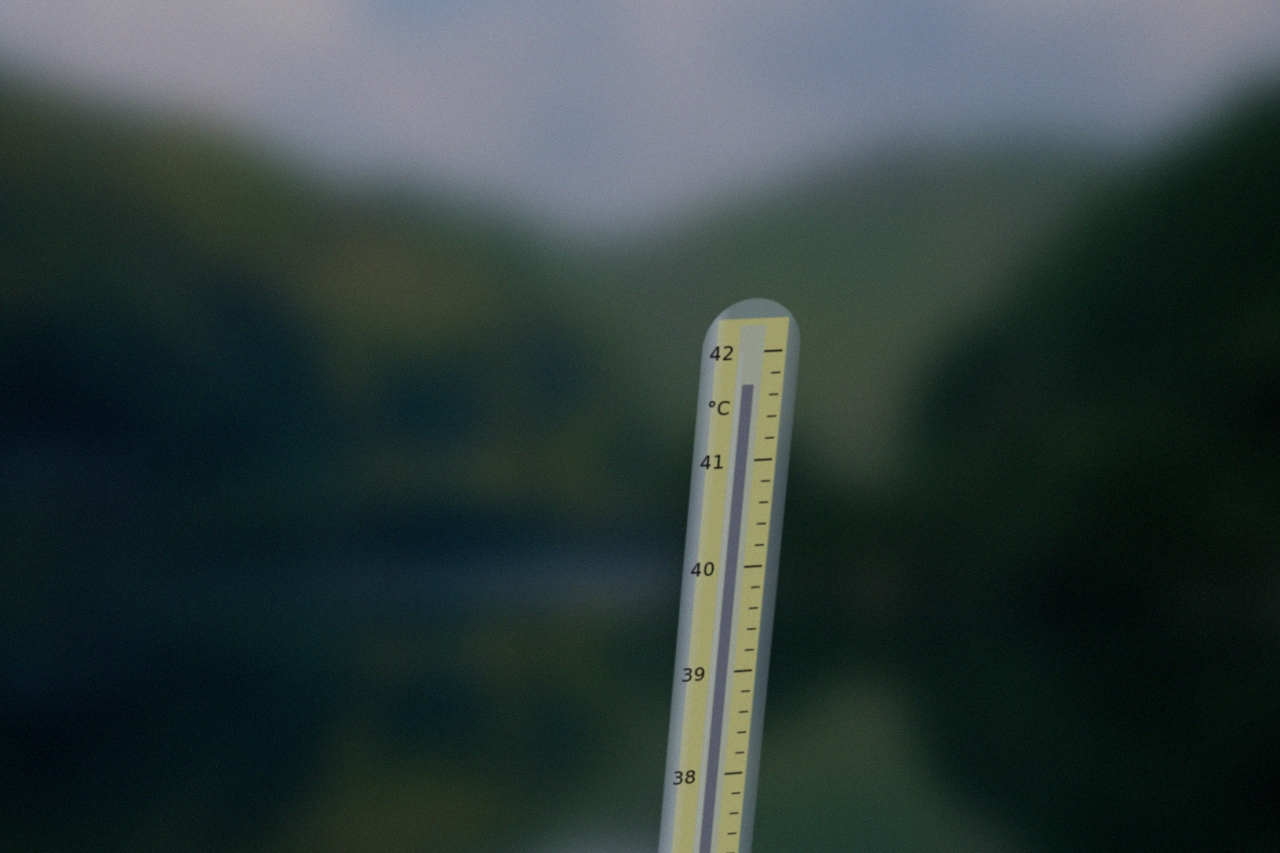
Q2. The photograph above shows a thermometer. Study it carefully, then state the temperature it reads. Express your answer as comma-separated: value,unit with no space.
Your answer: 41.7,°C
